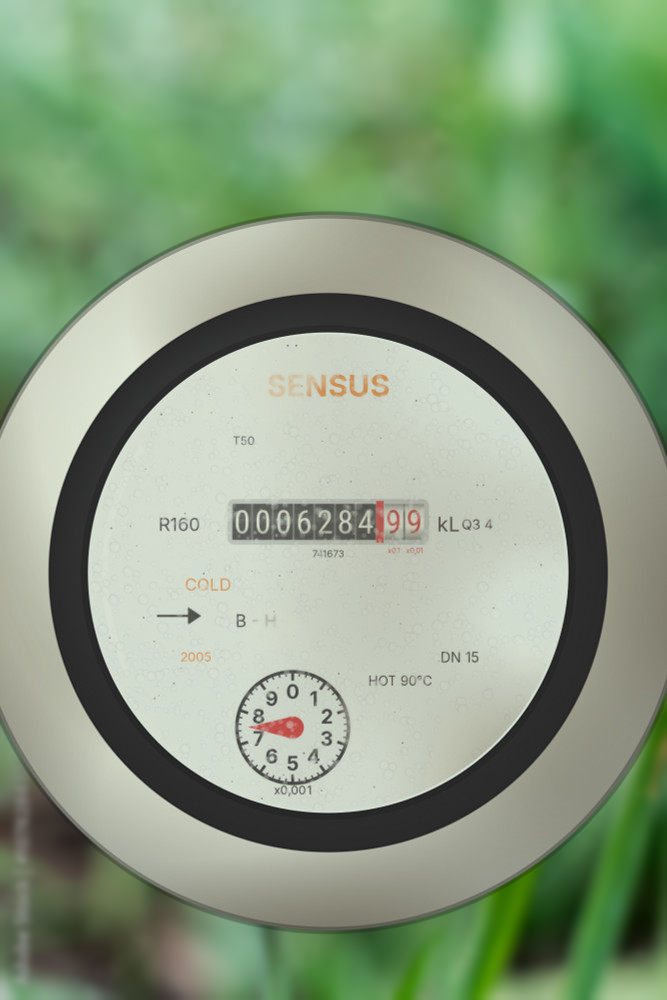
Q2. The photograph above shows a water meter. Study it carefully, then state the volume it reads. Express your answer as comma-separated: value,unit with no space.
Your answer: 6284.997,kL
